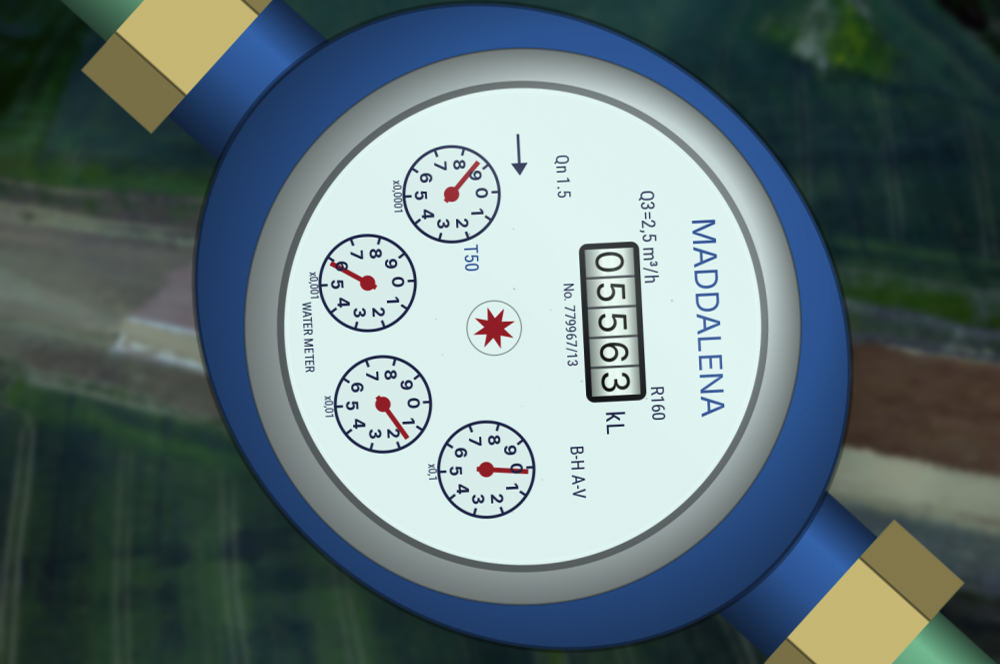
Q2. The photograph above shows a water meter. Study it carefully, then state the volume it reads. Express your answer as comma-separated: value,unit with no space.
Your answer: 5563.0158,kL
